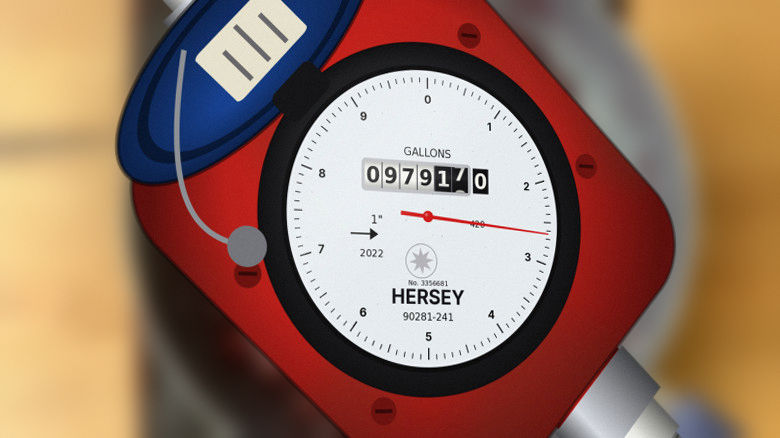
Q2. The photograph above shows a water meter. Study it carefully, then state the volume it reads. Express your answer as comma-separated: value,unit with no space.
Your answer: 979172.6,gal
